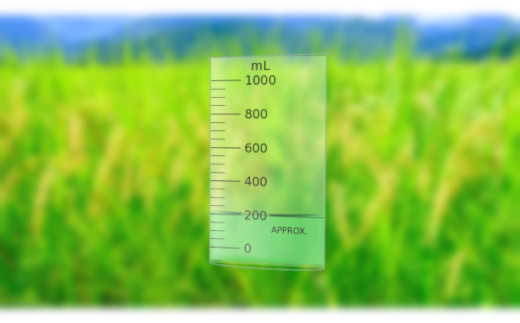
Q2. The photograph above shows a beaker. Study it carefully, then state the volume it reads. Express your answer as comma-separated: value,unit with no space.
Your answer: 200,mL
